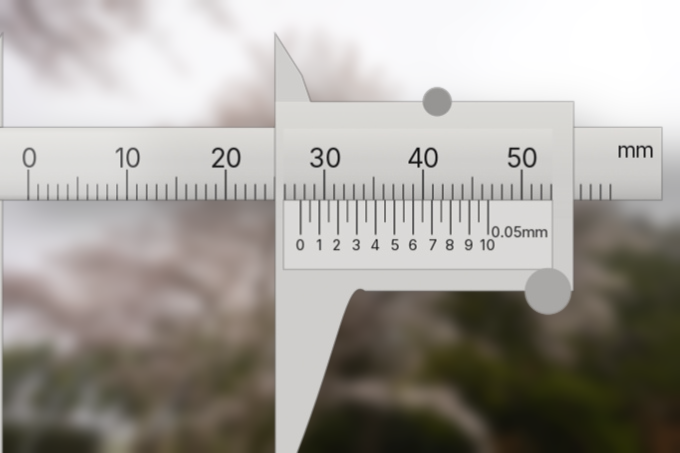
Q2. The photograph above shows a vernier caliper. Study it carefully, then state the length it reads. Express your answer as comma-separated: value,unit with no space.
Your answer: 27.6,mm
